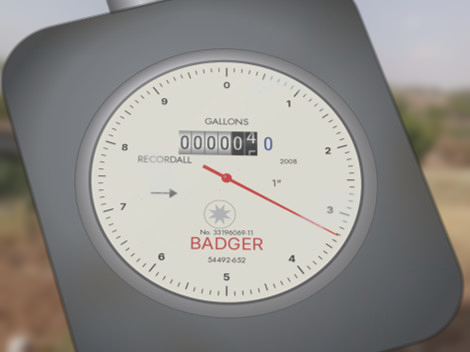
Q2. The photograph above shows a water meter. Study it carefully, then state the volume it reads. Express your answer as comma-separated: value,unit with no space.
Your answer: 43.3,gal
